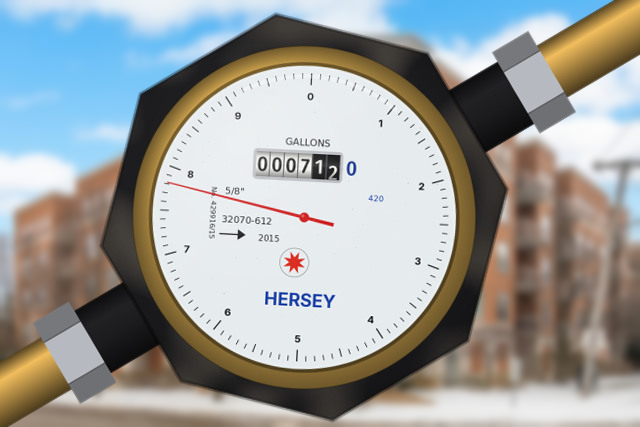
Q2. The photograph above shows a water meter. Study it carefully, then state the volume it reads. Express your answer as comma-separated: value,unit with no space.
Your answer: 7117.8,gal
